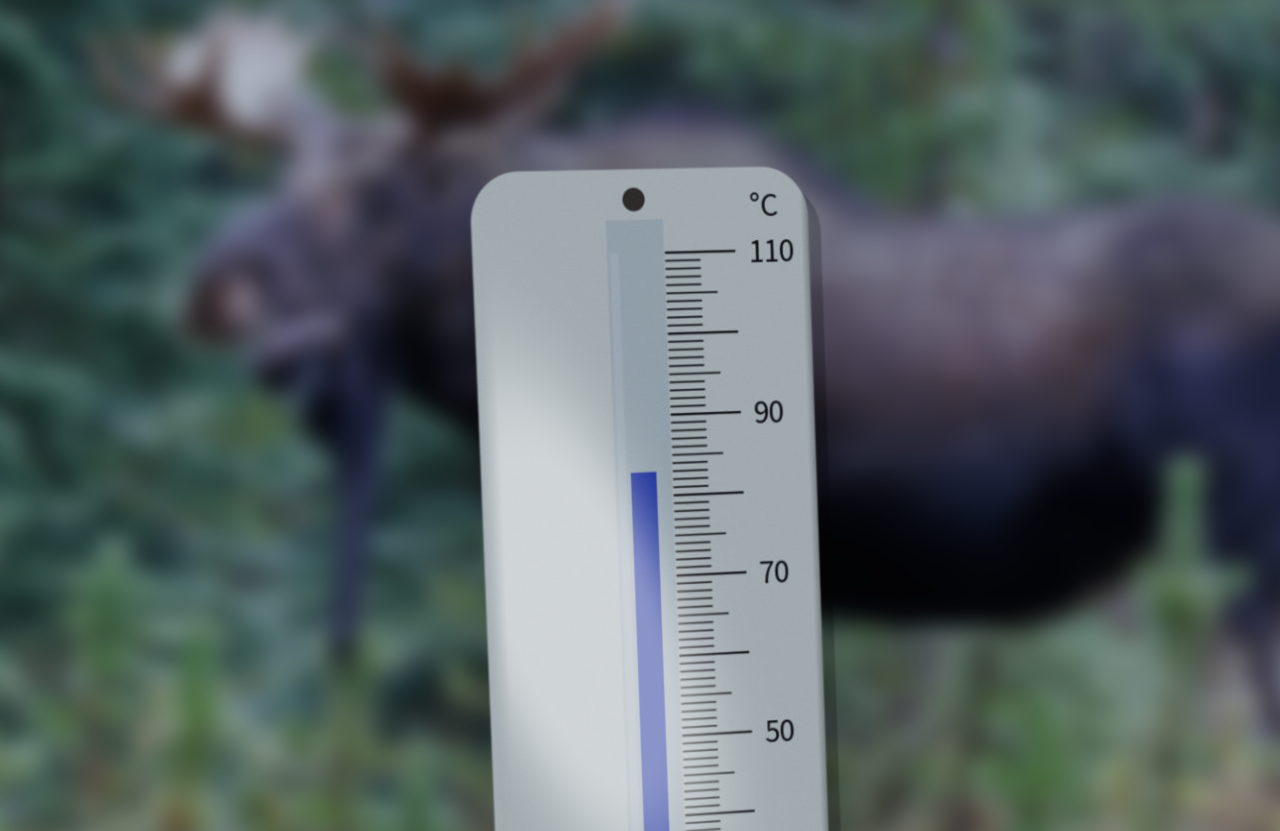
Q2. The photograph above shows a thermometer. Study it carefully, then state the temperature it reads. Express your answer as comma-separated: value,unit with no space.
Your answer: 83,°C
